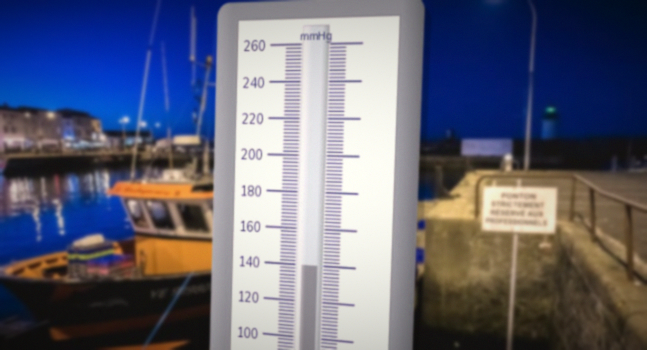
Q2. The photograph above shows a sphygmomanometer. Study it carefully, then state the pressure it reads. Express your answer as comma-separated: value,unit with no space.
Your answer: 140,mmHg
